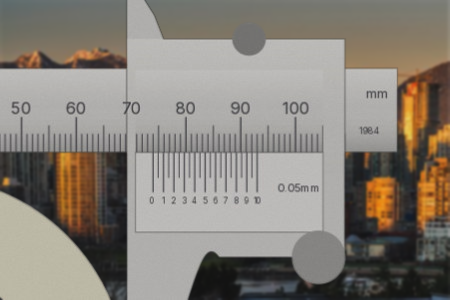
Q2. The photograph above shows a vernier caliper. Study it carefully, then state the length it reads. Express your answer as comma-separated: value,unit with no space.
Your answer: 74.0,mm
